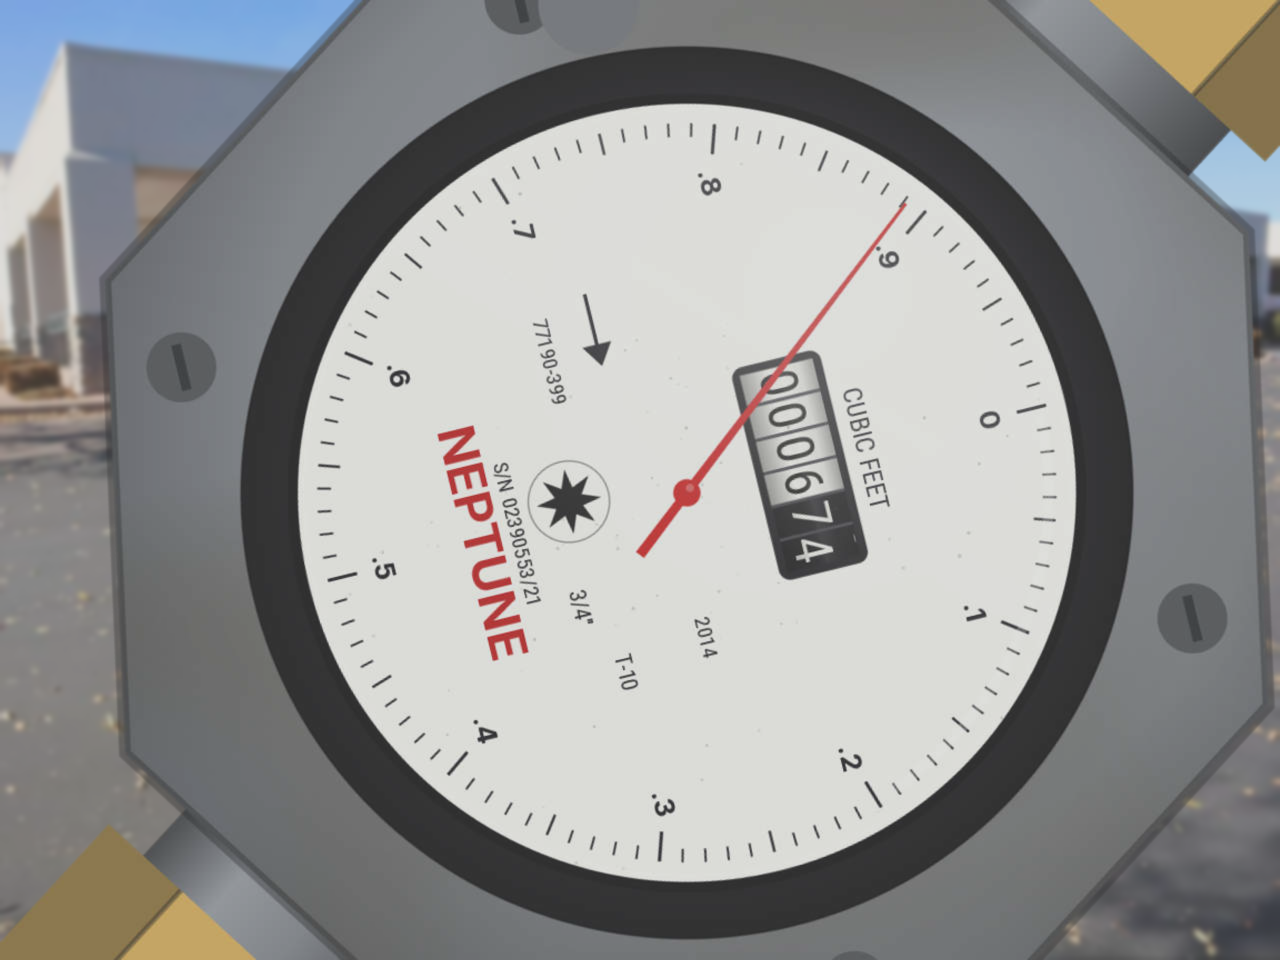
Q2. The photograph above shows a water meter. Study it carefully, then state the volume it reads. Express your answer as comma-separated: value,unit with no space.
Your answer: 673.89,ft³
